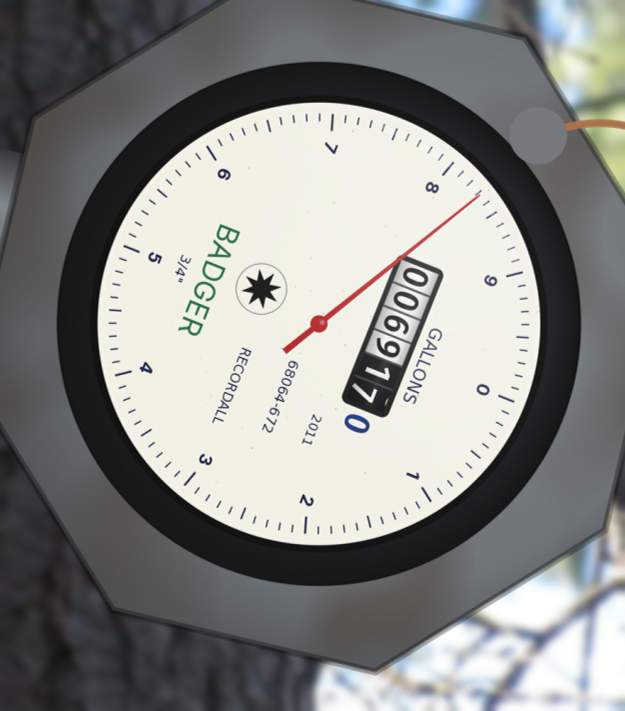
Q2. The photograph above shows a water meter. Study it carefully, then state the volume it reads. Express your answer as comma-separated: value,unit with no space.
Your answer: 69168.3,gal
